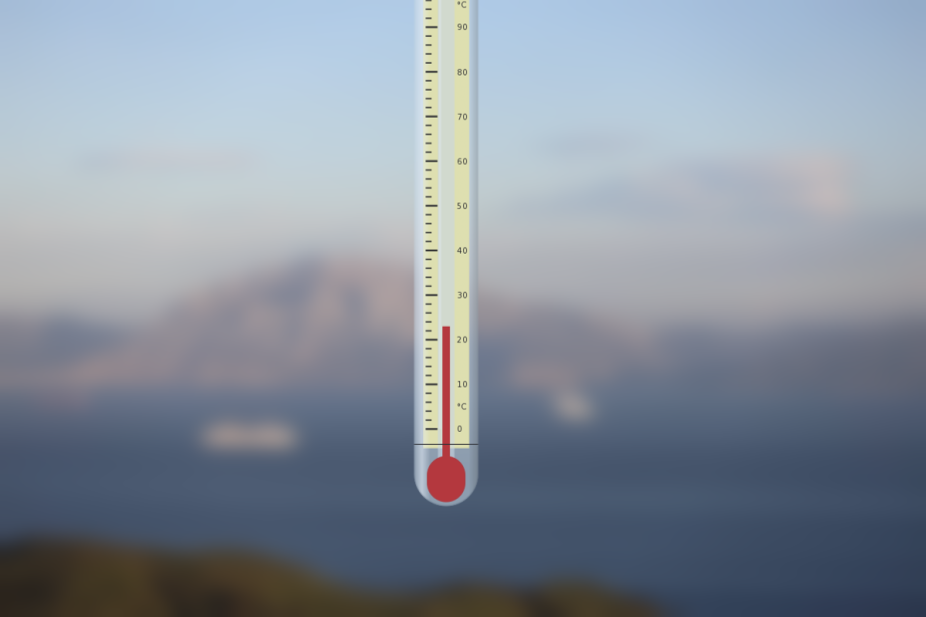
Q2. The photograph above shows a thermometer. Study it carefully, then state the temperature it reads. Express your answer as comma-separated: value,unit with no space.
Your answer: 23,°C
